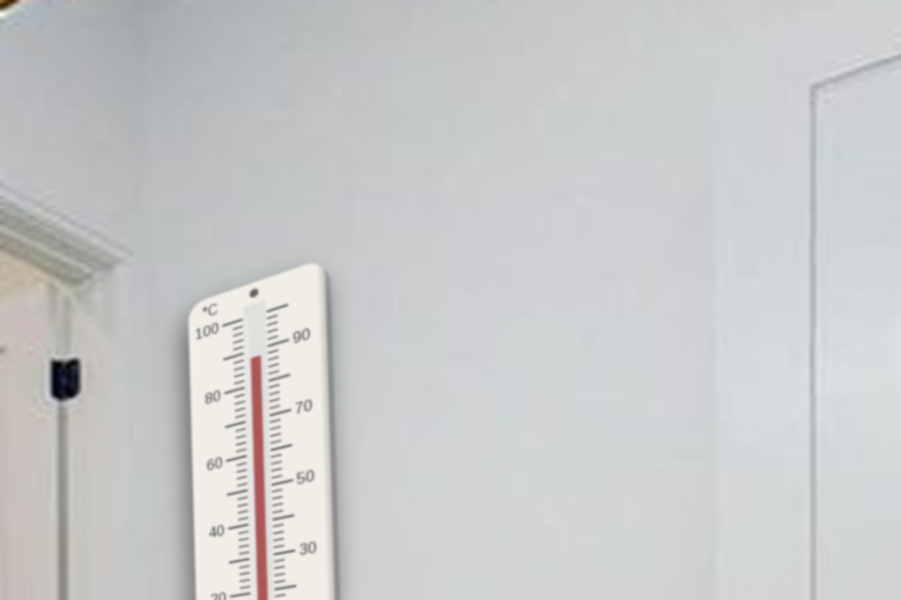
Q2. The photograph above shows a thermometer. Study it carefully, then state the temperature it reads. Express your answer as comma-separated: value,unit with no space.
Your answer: 88,°C
